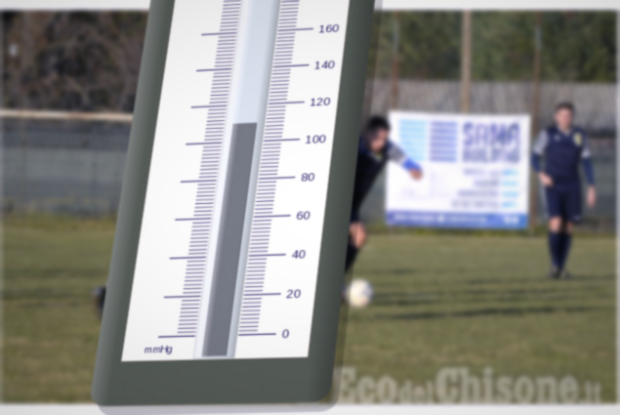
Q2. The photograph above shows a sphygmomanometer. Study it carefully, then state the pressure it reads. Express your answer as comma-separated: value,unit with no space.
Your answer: 110,mmHg
